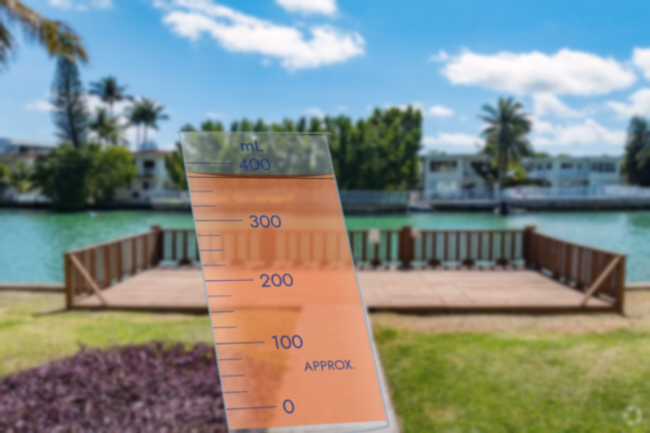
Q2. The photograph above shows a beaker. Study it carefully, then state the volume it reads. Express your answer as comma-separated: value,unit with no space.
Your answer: 375,mL
